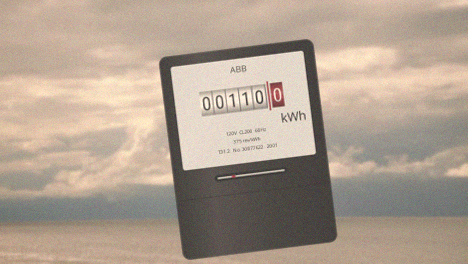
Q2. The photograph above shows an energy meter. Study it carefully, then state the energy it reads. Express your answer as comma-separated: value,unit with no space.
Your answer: 110.0,kWh
